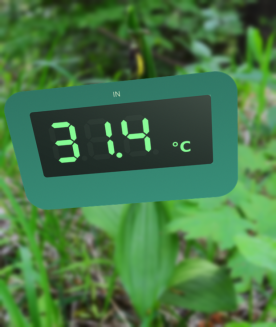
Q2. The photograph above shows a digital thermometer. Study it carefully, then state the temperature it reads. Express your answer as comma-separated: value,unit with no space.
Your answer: 31.4,°C
